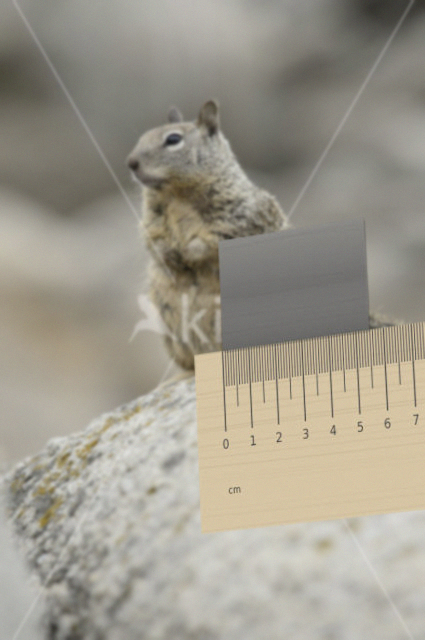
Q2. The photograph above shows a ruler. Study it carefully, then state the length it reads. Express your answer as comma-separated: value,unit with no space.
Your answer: 5.5,cm
